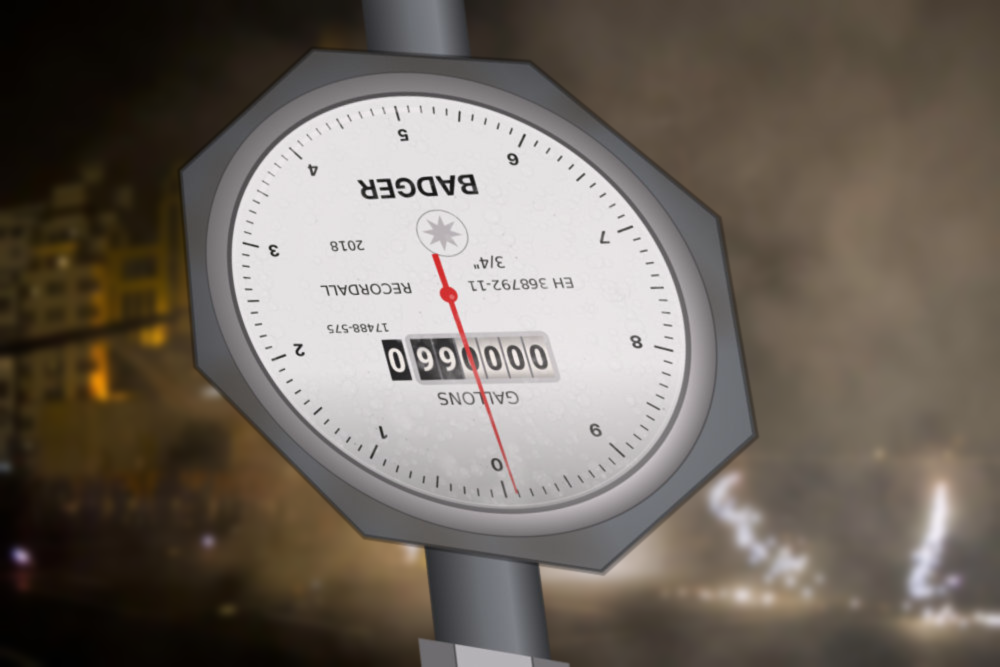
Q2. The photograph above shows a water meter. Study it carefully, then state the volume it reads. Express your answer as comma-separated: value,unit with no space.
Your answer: 659.9,gal
